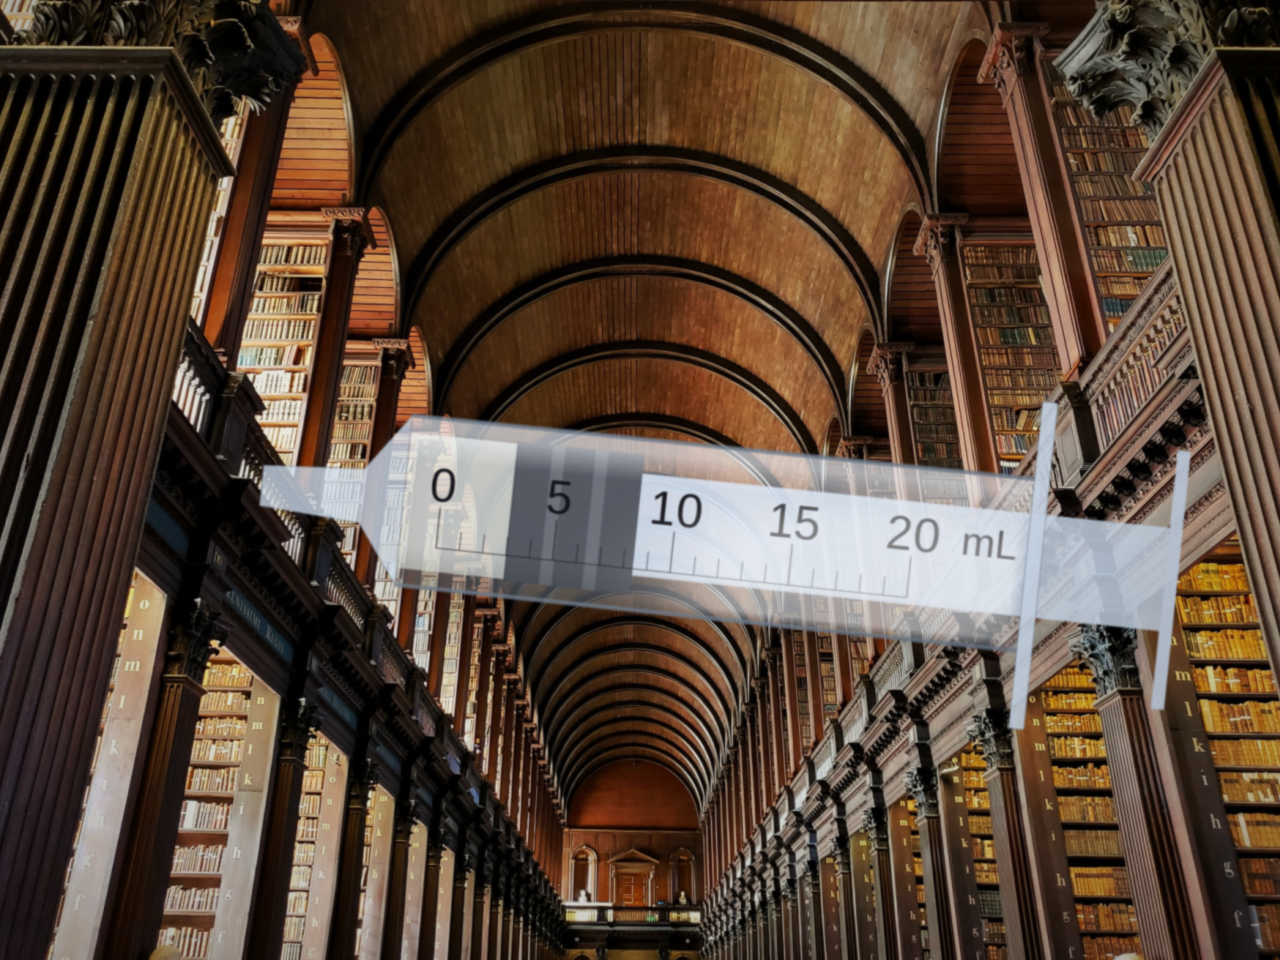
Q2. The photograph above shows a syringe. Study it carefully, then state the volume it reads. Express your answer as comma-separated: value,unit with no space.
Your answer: 3,mL
